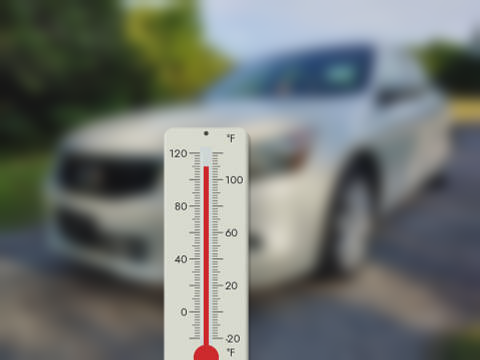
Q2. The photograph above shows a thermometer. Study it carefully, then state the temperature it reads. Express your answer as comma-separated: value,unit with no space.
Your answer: 110,°F
